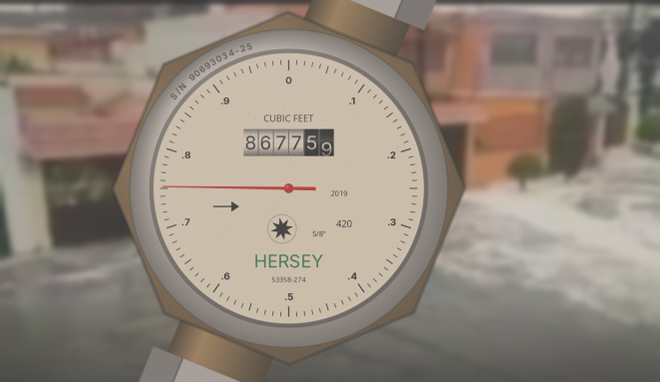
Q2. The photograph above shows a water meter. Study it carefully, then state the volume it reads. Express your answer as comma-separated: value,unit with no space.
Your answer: 867758.75,ft³
